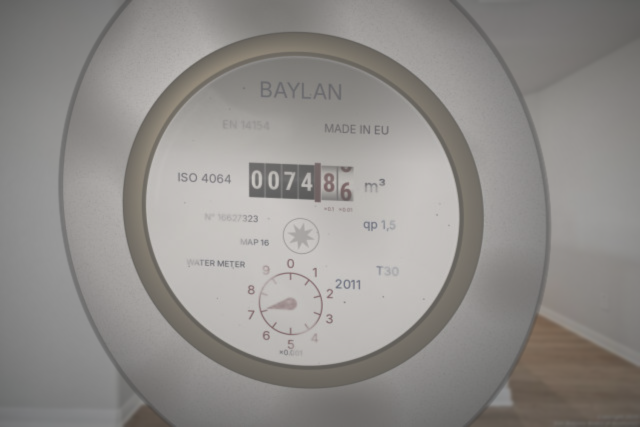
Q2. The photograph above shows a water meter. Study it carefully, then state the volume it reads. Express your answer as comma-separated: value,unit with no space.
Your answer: 74.857,m³
